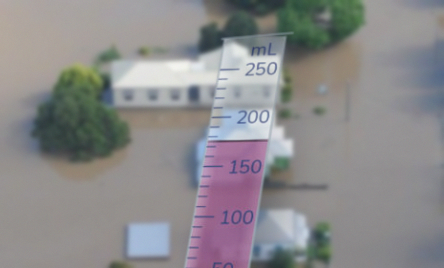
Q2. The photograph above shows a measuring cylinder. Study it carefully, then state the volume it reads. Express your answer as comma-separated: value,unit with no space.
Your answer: 175,mL
